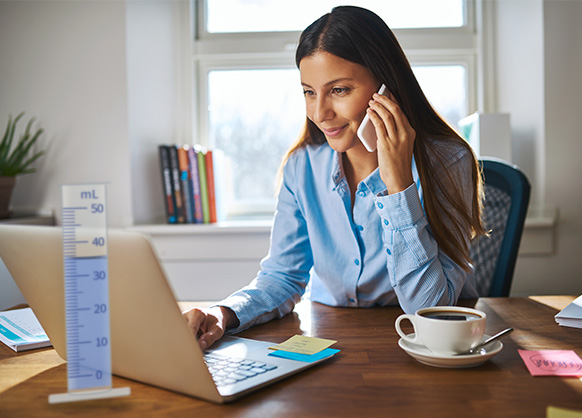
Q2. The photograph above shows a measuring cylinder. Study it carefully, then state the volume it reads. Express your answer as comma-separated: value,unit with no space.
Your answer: 35,mL
